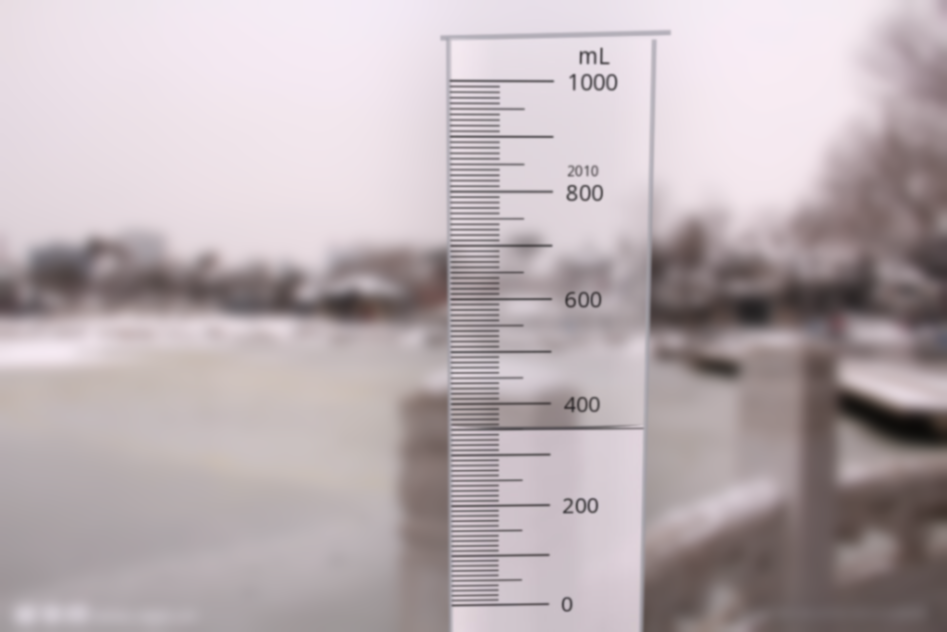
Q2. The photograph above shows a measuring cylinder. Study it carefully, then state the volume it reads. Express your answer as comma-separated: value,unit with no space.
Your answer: 350,mL
